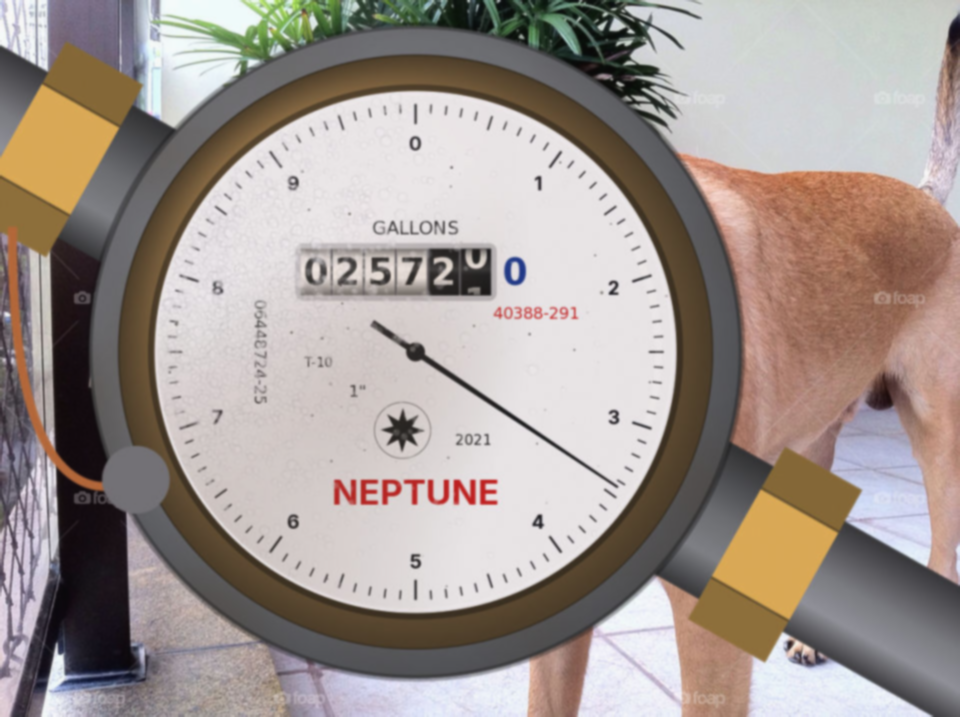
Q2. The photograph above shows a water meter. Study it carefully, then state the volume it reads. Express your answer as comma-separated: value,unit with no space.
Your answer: 257203.4,gal
